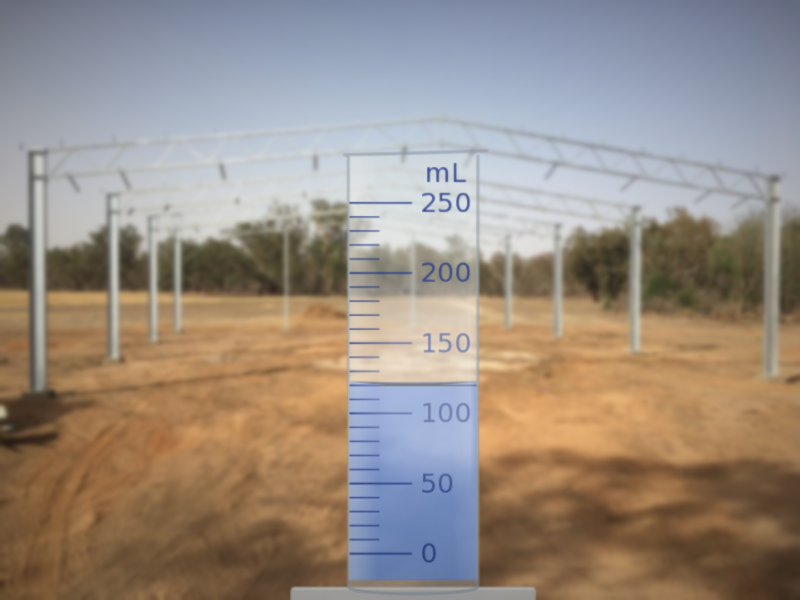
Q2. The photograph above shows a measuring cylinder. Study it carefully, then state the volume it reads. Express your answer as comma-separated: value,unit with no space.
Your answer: 120,mL
